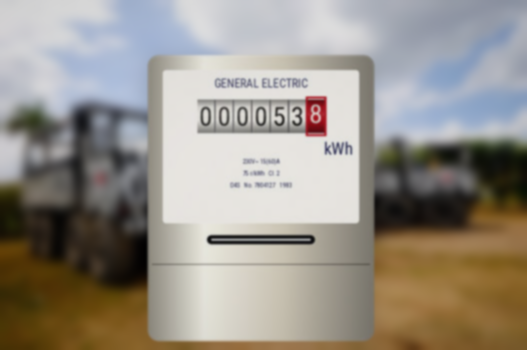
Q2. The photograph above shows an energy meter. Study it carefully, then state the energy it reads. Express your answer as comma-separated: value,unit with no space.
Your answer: 53.8,kWh
